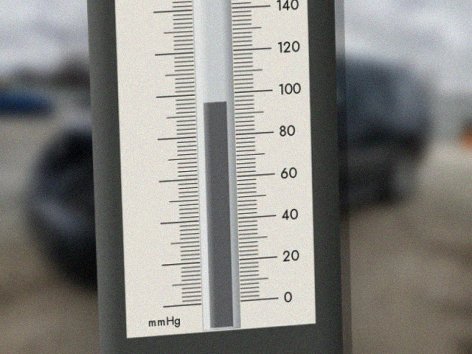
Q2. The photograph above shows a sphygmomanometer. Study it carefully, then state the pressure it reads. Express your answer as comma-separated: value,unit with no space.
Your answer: 96,mmHg
